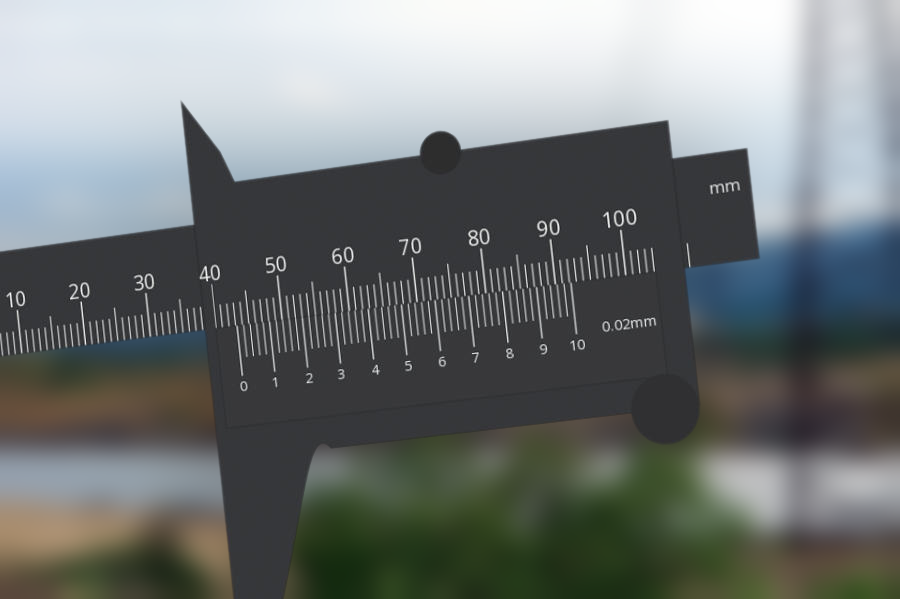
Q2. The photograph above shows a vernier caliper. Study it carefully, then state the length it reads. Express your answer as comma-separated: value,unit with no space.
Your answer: 43.2,mm
